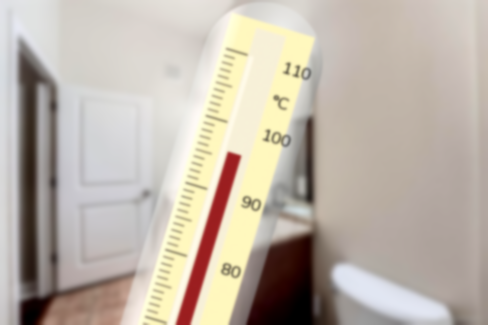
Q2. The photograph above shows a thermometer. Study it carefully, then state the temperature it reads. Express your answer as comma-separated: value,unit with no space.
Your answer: 96,°C
